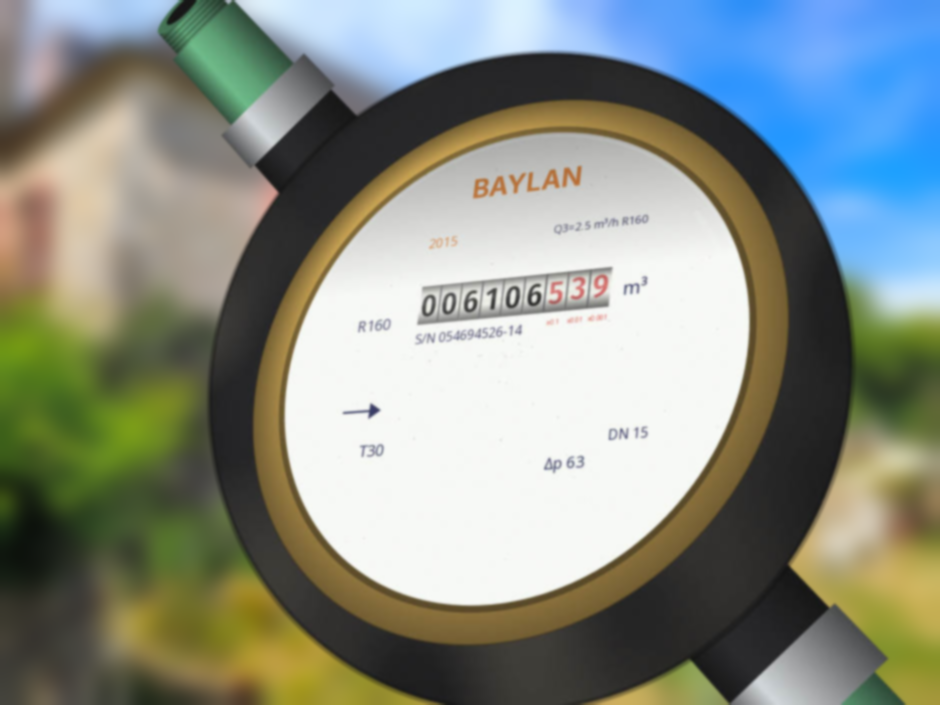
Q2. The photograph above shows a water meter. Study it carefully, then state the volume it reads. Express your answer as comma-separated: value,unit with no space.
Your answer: 6106.539,m³
